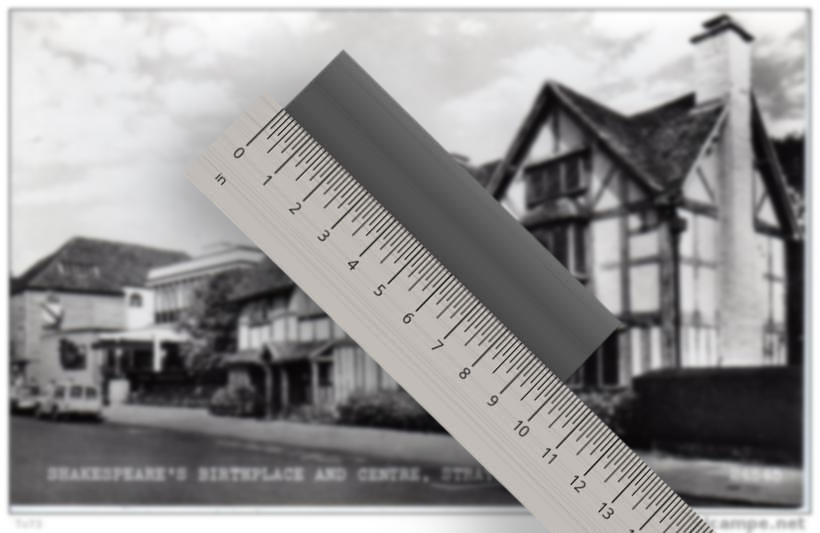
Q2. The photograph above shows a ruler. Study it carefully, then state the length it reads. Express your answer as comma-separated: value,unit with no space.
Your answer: 10,in
